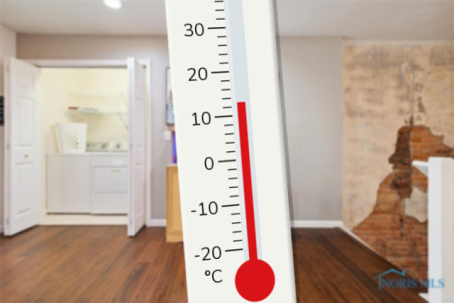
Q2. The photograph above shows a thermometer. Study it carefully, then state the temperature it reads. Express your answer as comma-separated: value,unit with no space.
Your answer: 13,°C
